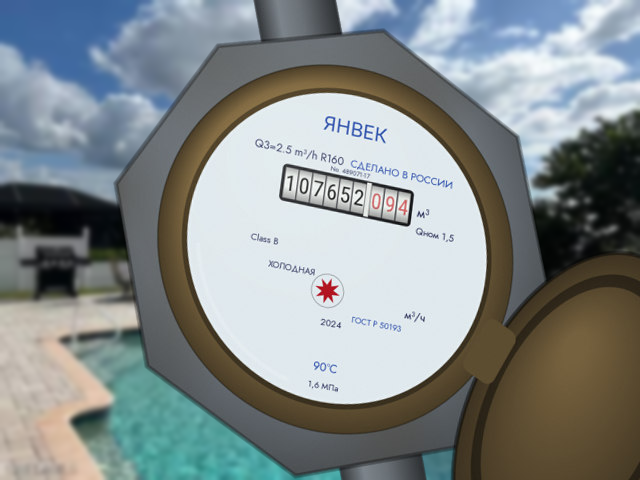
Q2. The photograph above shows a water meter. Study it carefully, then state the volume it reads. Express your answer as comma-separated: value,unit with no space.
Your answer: 107652.094,m³
